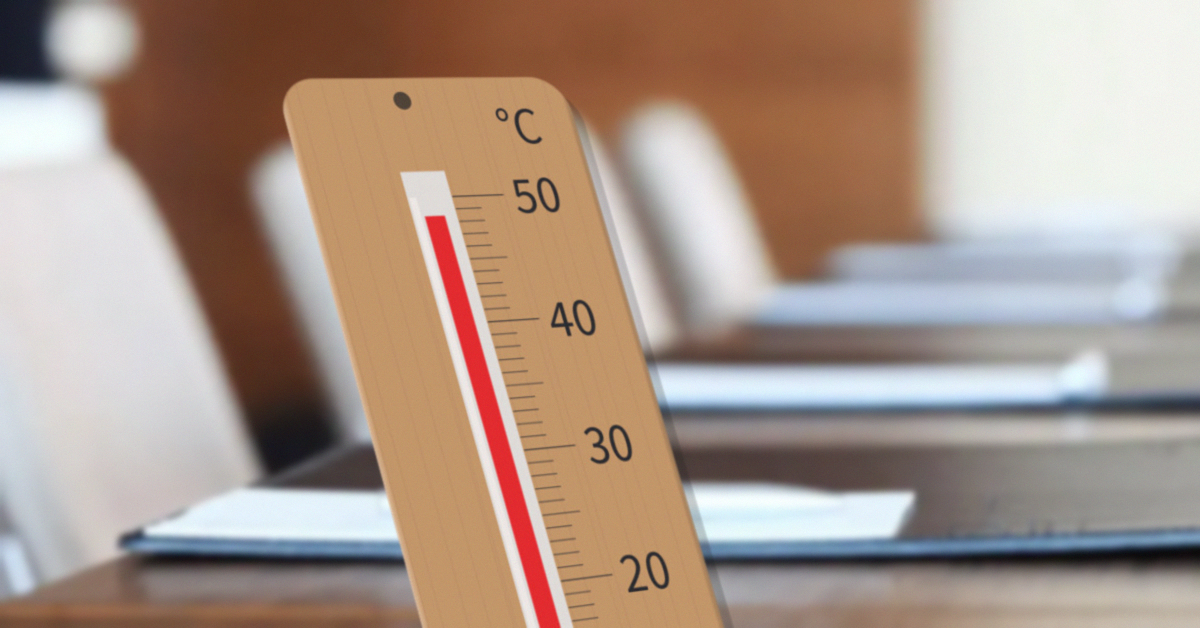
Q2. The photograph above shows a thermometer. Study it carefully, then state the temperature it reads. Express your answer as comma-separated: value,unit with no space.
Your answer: 48.5,°C
